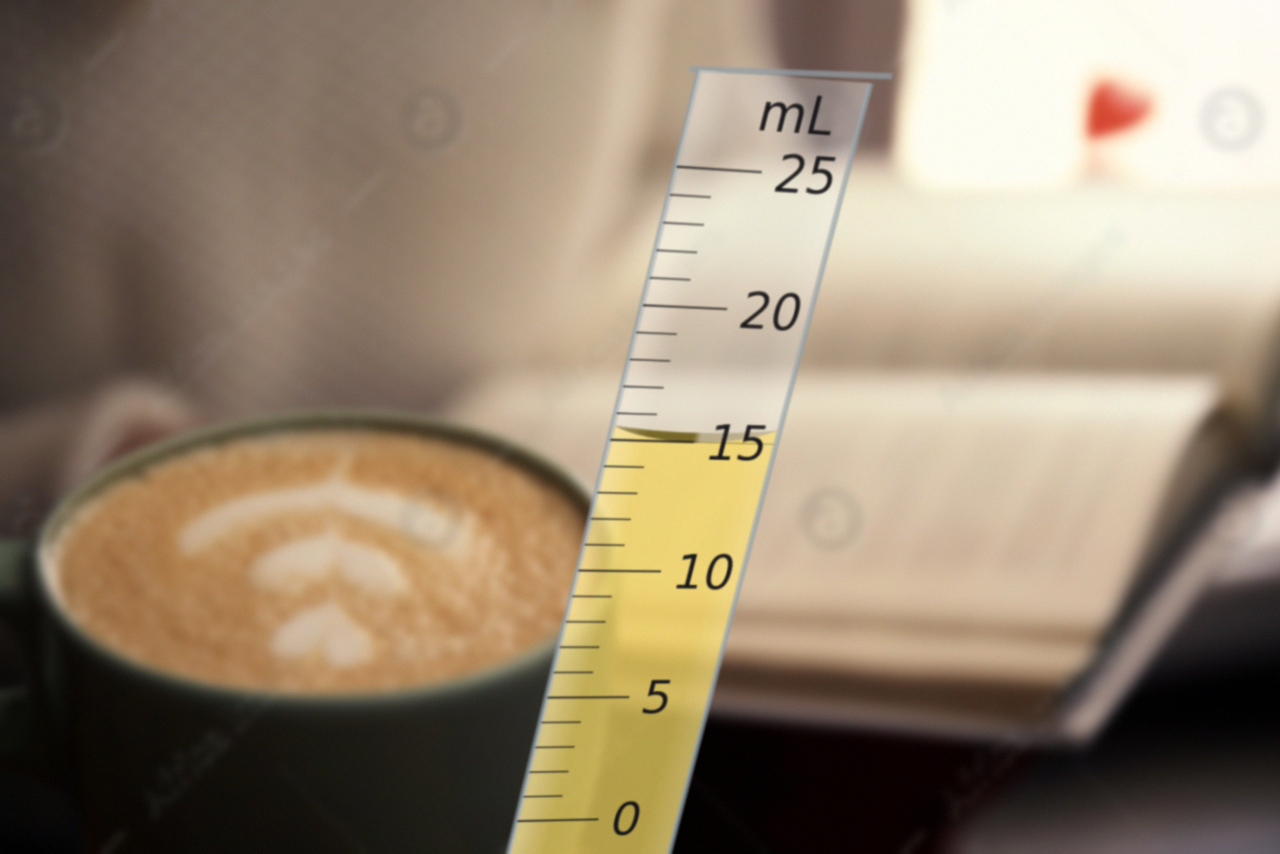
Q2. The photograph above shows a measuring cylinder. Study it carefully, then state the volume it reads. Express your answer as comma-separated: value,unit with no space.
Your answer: 15,mL
